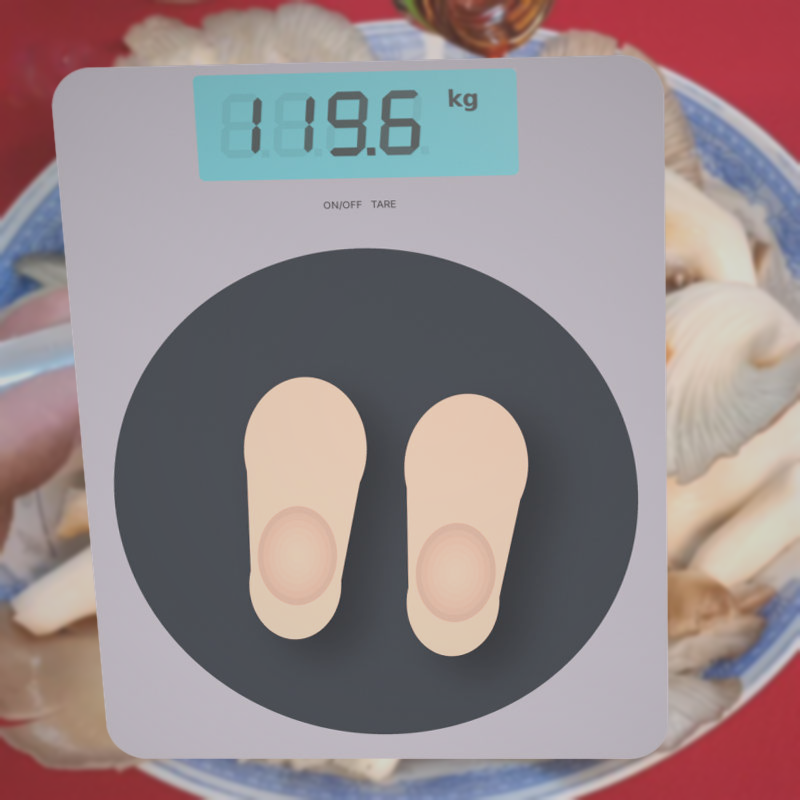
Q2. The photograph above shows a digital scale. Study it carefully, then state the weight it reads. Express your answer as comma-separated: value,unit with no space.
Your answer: 119.6,kg
